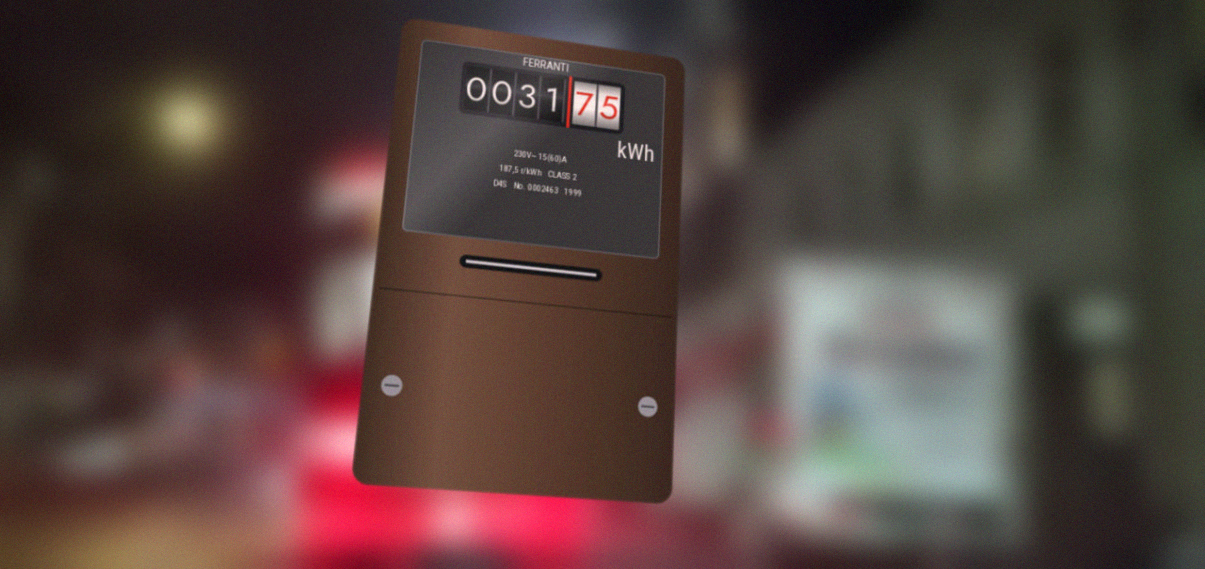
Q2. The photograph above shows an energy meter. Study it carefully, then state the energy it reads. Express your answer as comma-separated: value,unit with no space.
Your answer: 31.75,kWh
